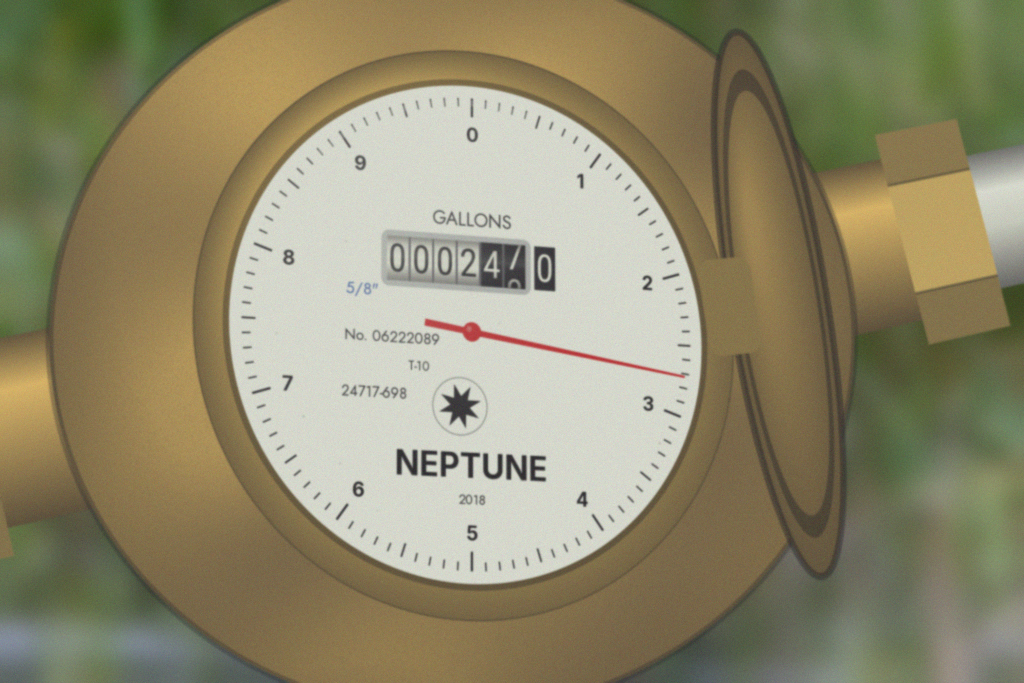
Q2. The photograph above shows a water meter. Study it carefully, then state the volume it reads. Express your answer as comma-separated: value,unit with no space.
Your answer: 2472.7,gal
